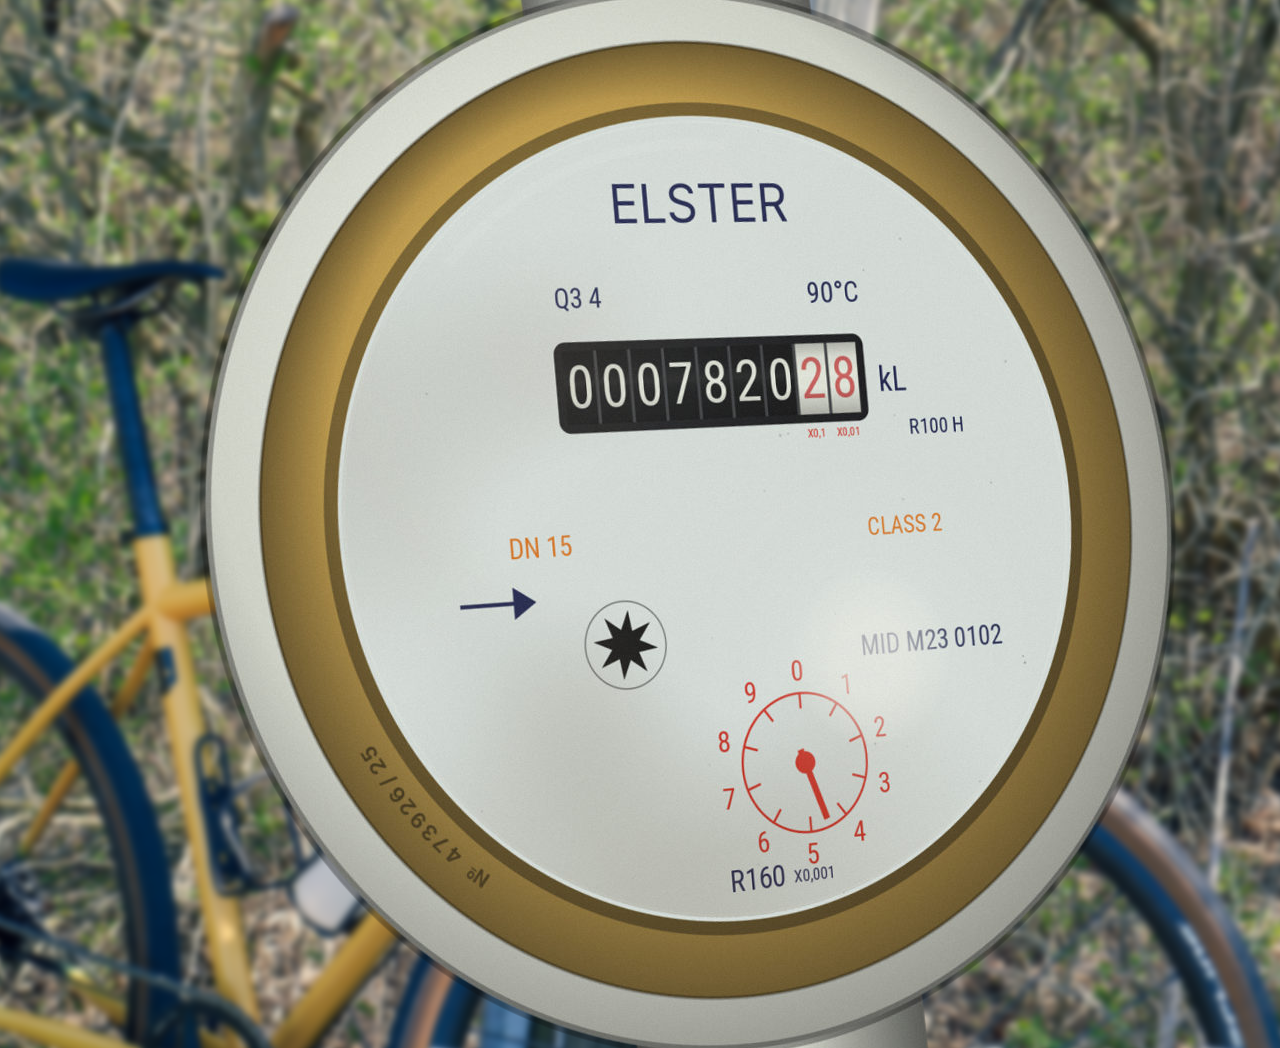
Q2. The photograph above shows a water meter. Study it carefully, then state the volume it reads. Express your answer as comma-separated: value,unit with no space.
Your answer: 7820.284,kL
